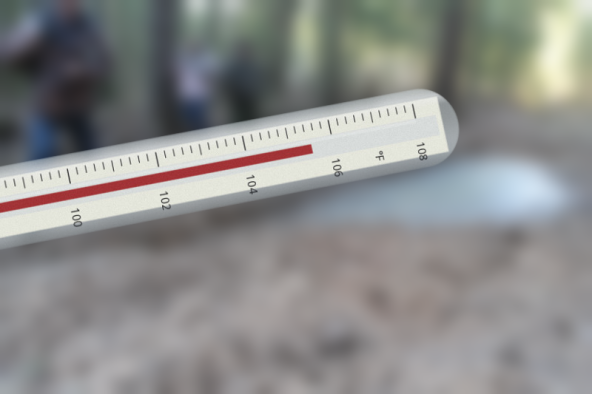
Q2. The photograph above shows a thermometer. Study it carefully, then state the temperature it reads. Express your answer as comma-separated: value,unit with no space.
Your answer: 105.5,°F
